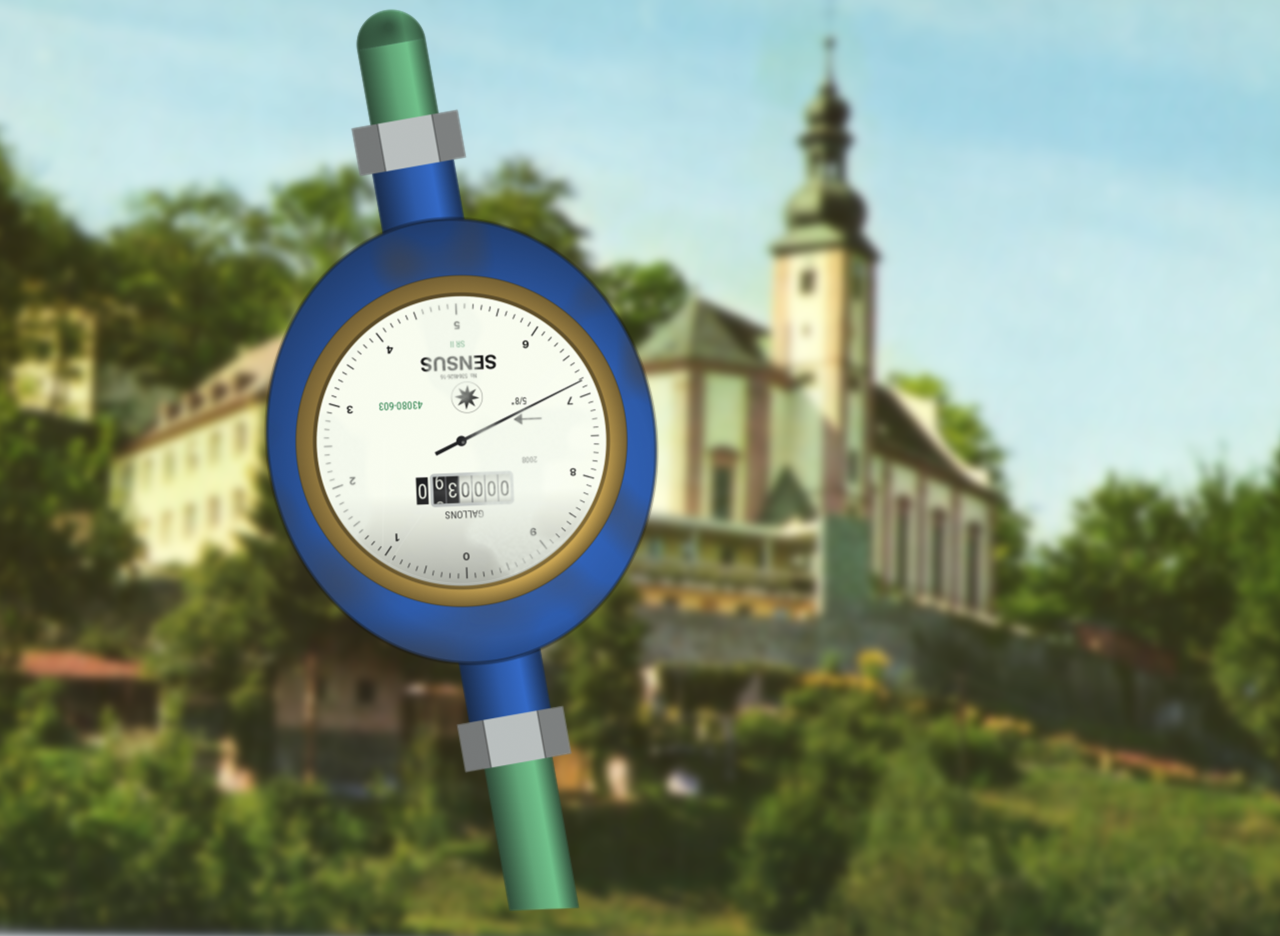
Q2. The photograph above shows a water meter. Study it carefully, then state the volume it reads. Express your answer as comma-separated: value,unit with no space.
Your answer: 386.8,gal
